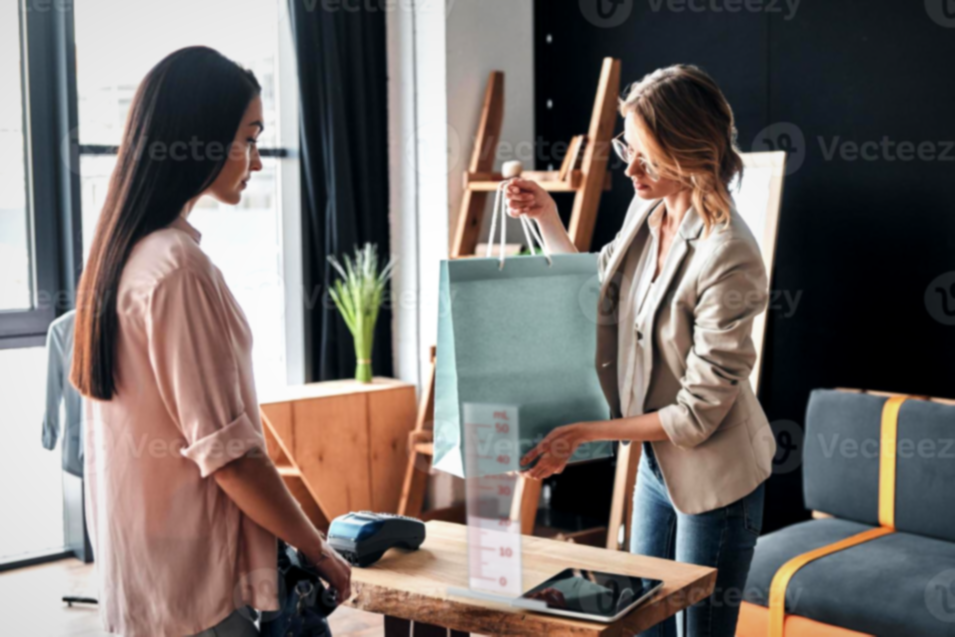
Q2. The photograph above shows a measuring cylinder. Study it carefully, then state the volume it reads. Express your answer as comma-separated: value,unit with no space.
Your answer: 20,mL
